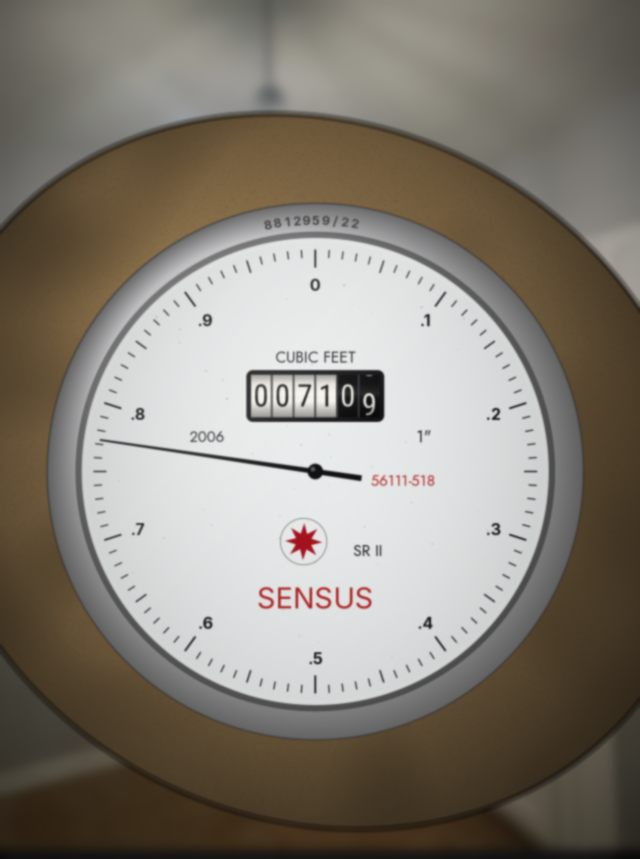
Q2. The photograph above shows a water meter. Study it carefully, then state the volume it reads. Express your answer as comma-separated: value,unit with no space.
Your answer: 7108.77,ft³
